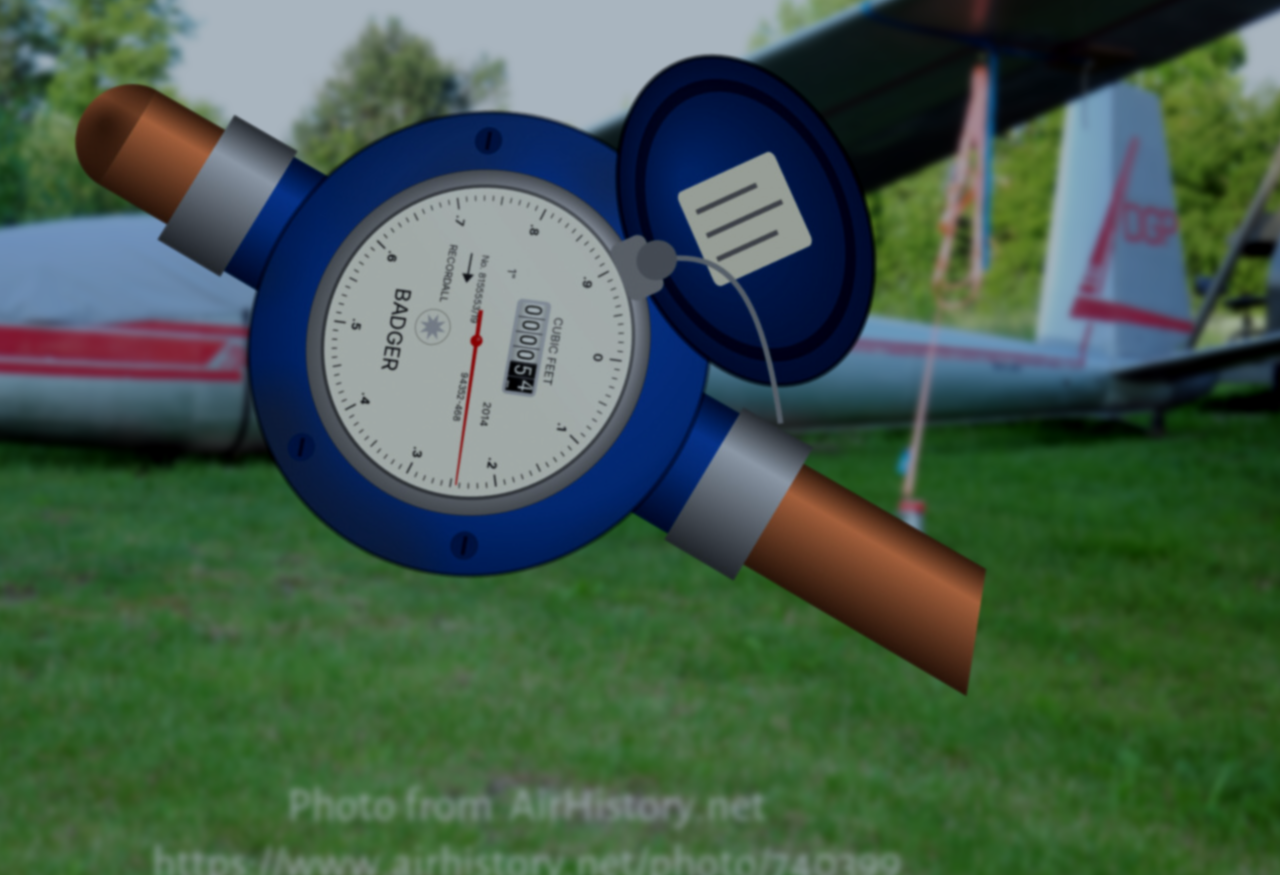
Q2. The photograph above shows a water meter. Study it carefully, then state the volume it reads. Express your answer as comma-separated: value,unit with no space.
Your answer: 54.24,ft³
